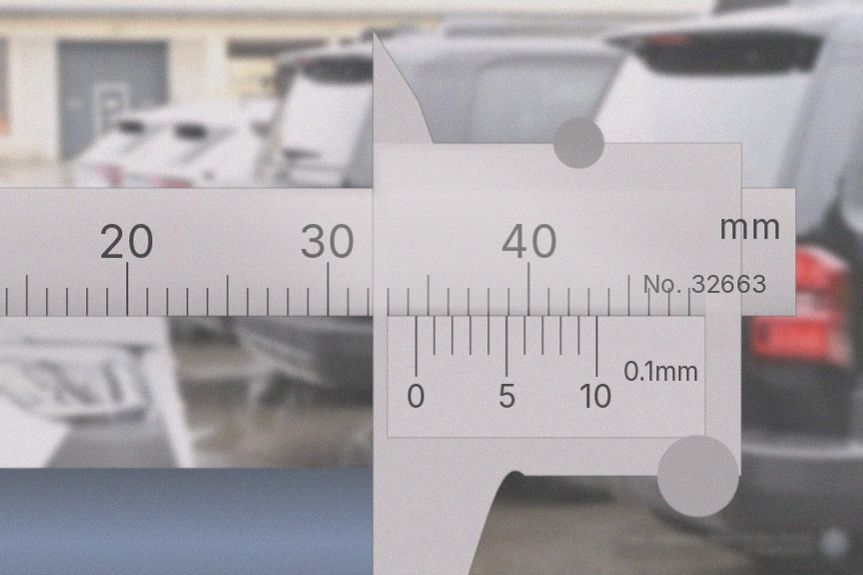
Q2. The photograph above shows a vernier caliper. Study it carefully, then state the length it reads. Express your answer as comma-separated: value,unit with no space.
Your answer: 34.4,mm
